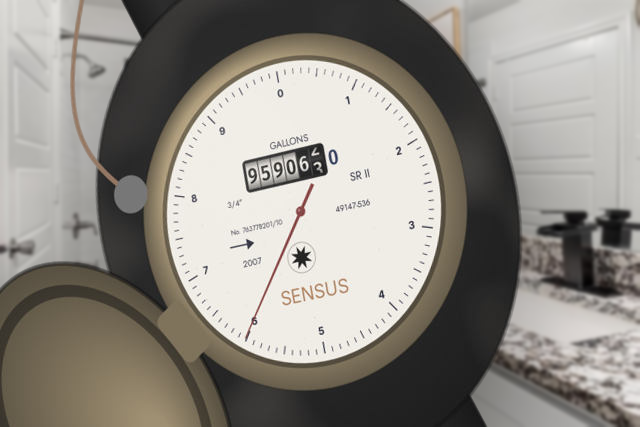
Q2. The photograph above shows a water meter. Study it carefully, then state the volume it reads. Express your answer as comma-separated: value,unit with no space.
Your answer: 9590626.0,gal
